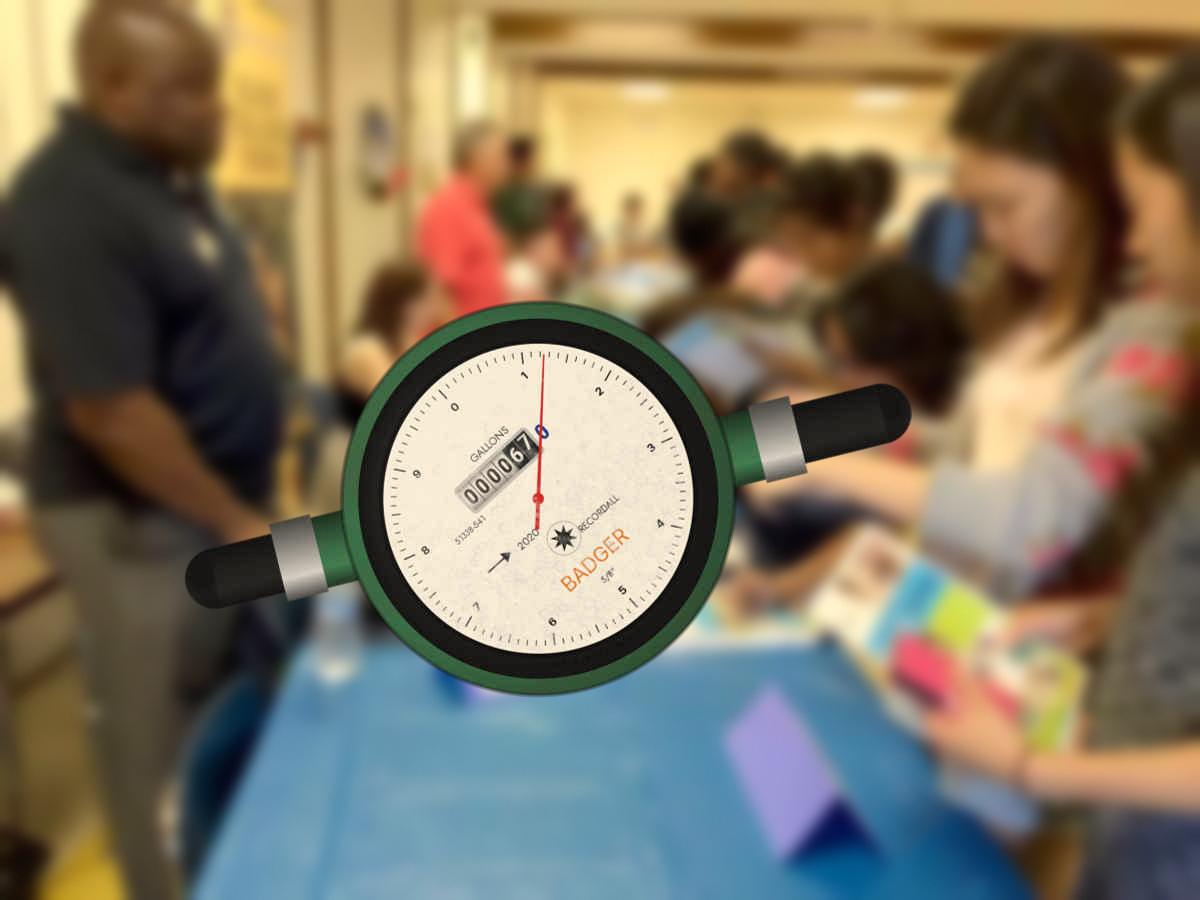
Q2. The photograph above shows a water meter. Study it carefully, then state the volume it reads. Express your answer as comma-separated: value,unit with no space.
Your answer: 671.2,gal
